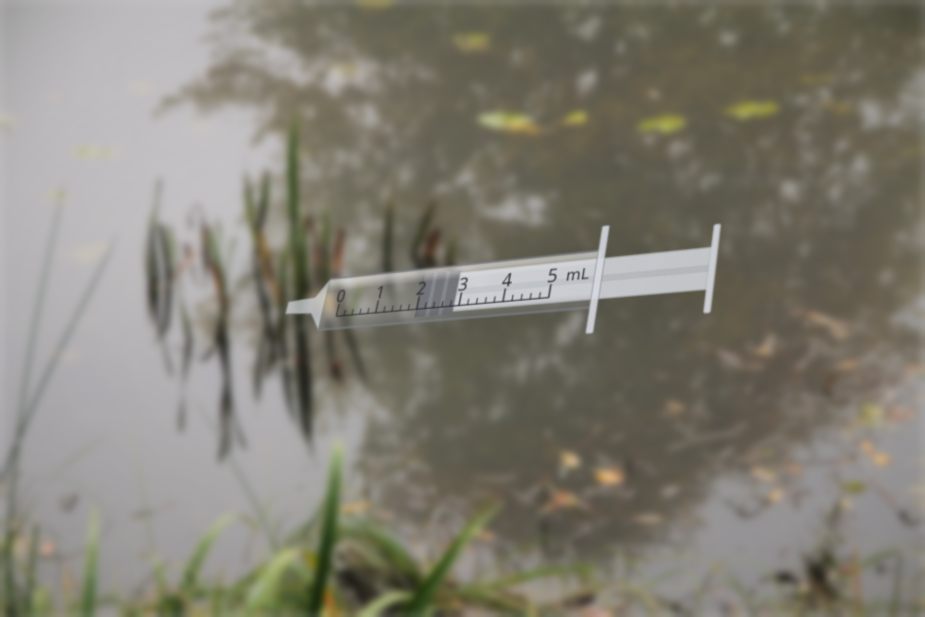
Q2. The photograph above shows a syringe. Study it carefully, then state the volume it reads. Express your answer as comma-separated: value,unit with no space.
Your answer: 2,mL
